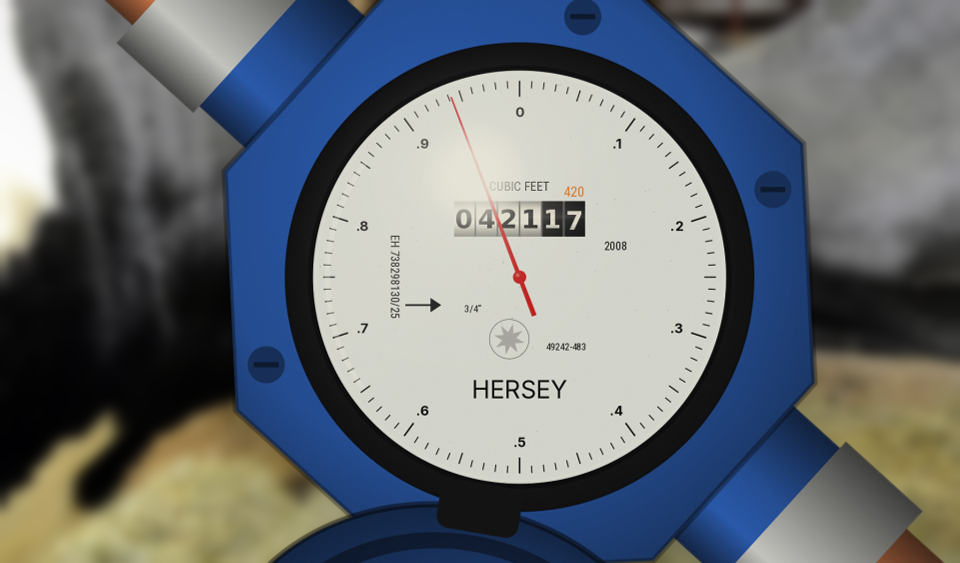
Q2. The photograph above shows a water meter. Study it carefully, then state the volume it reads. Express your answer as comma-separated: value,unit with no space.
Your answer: 42116.94,ft³
